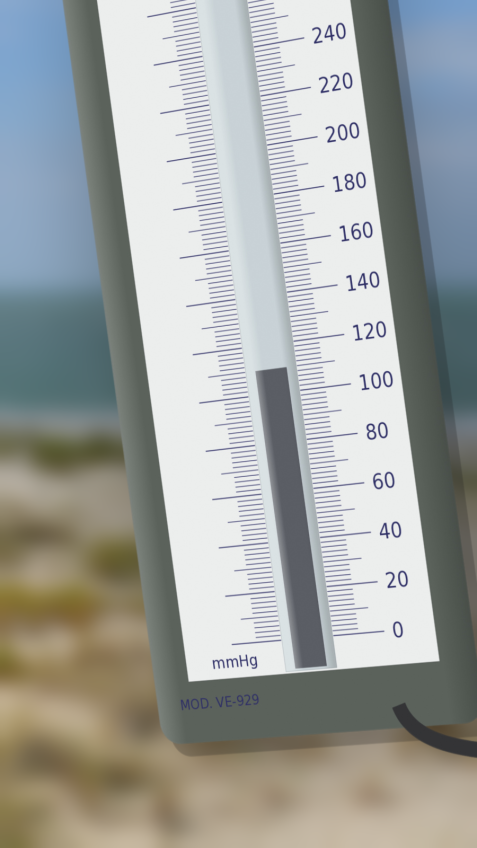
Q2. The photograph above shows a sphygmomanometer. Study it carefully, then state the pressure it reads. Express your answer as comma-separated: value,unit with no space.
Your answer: 110,mmHg
